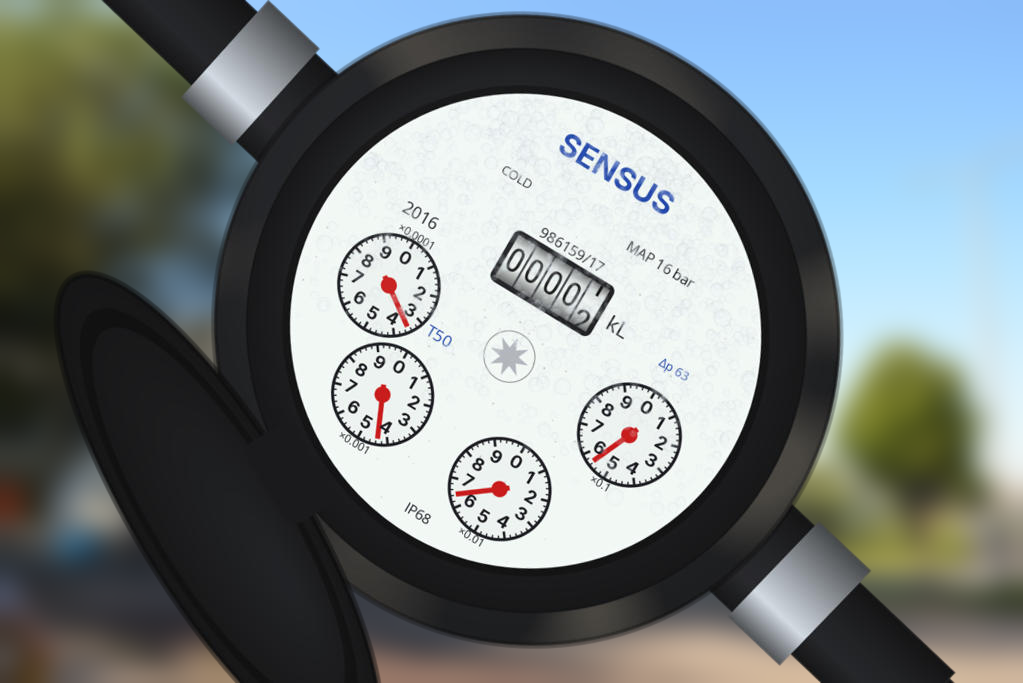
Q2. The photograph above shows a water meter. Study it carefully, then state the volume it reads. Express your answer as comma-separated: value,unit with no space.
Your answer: 1.5643,kL
